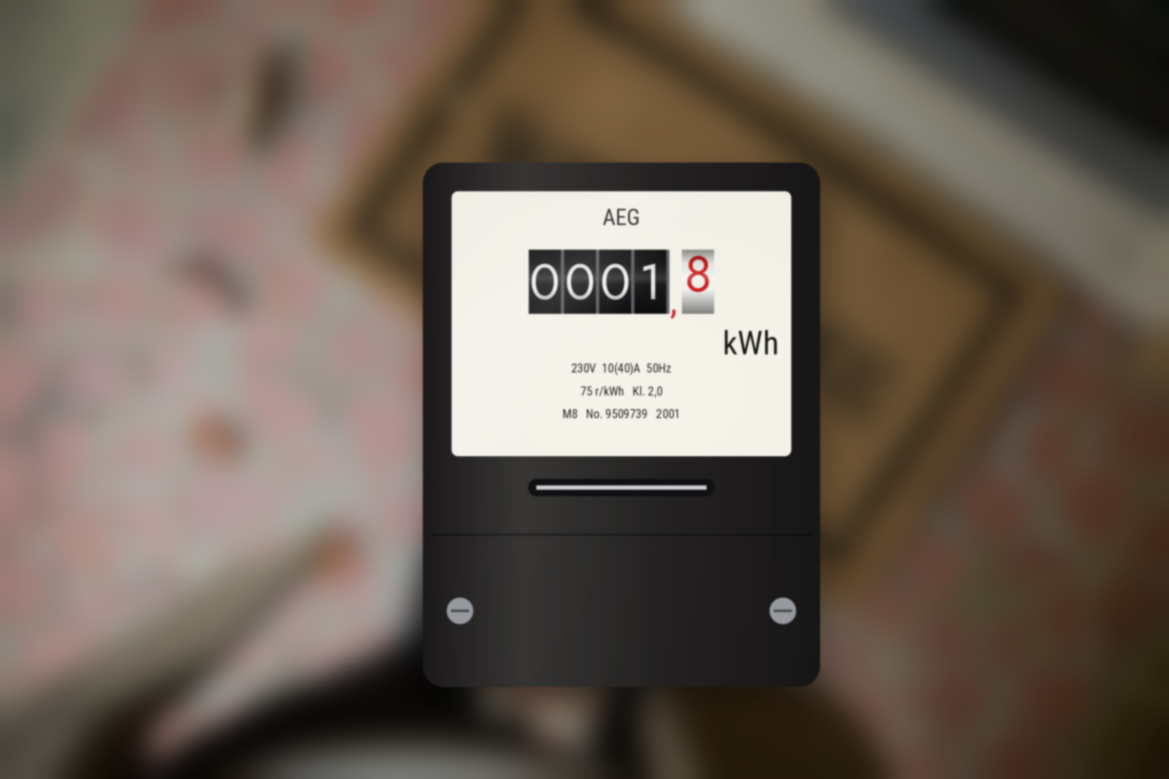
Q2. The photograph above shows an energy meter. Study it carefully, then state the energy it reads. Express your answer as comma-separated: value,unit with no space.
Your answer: 1.8,kWh
